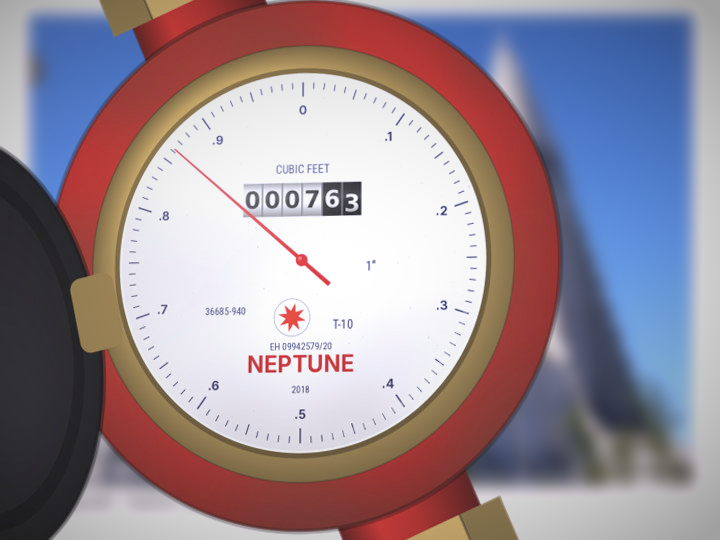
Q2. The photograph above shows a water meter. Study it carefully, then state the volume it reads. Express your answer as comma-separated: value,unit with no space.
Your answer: 762.86,ft³
